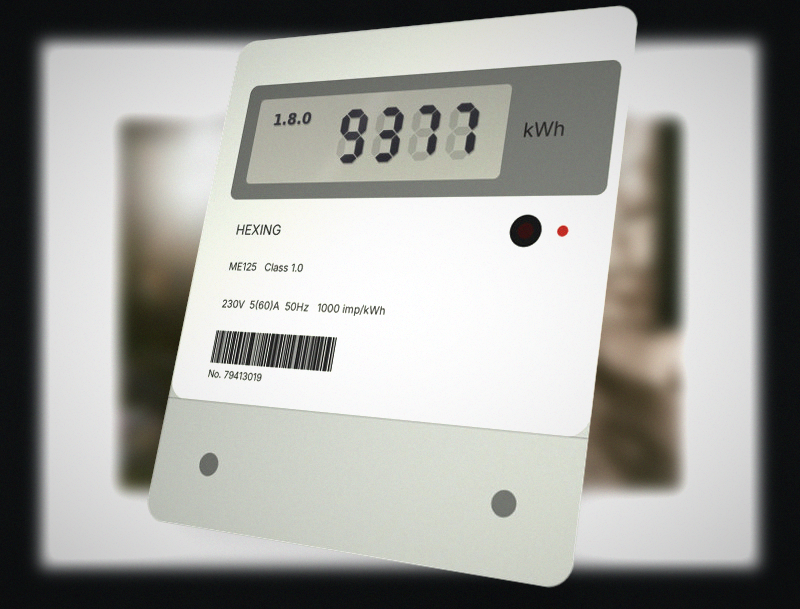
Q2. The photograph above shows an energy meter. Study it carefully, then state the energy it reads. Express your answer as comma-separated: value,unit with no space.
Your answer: 9377,kWh
